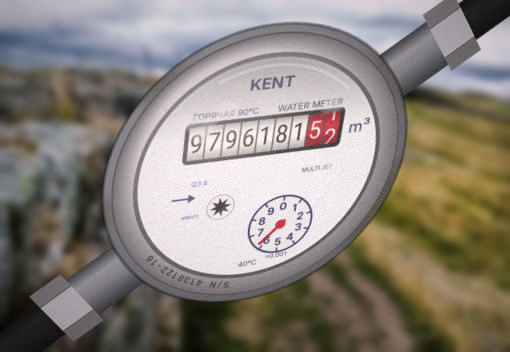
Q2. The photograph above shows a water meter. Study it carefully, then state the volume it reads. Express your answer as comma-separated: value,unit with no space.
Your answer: 9796181.516,m³
